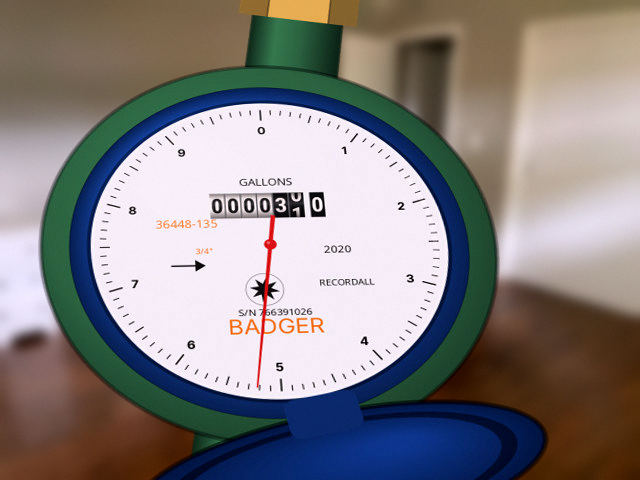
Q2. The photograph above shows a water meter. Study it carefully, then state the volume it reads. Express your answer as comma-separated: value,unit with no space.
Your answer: 305.2,gal
